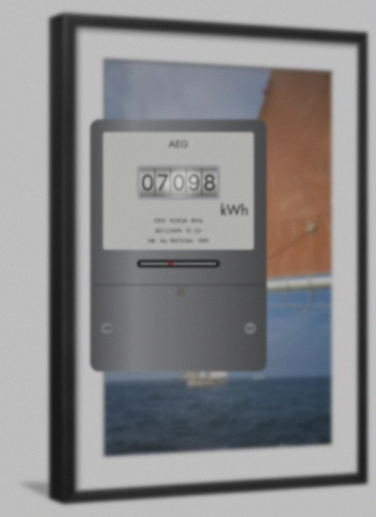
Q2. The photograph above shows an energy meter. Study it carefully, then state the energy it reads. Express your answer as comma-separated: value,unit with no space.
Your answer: 7098,kWh
